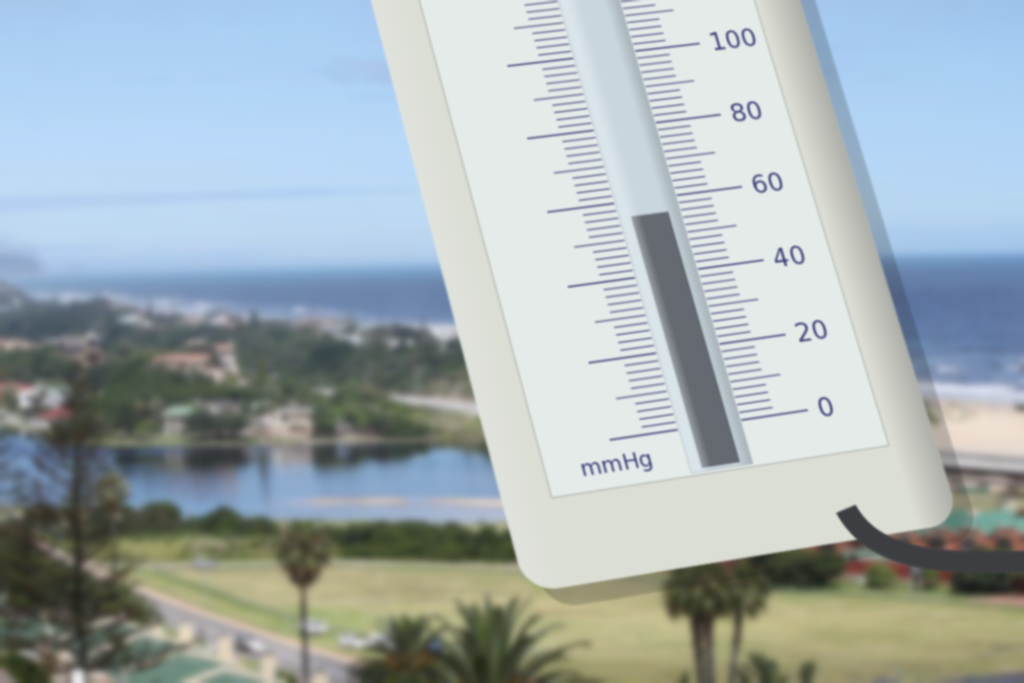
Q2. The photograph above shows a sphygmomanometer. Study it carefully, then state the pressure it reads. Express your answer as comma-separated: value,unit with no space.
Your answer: 56,mmHg
